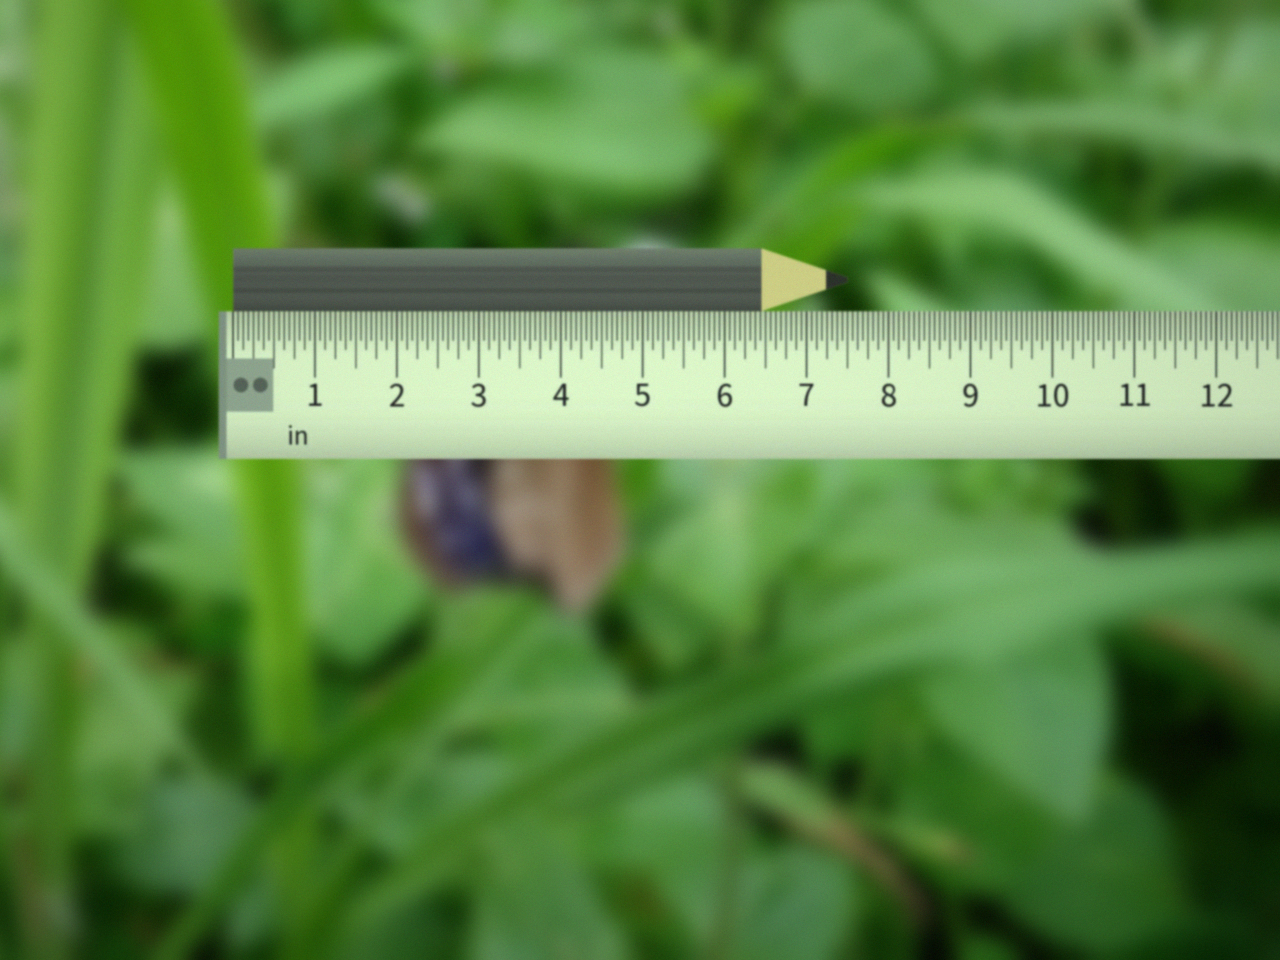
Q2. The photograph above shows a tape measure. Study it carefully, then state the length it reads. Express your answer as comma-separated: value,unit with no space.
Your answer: 7.5,in
